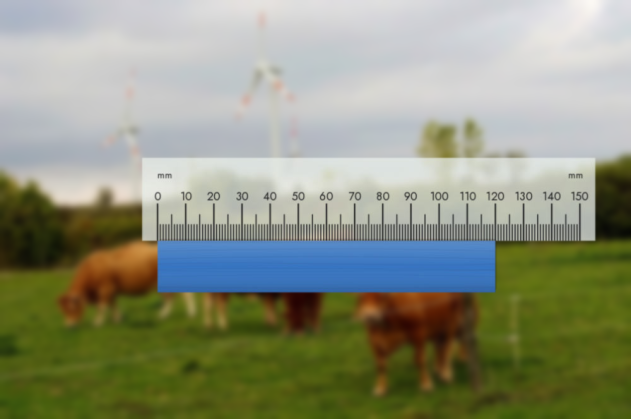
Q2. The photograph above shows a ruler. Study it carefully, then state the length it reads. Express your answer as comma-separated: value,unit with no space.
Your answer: 120,mm
